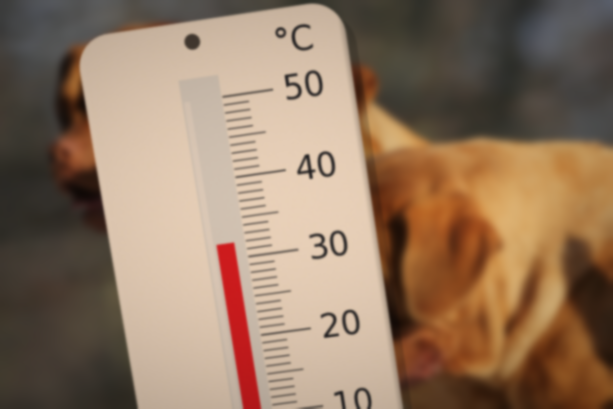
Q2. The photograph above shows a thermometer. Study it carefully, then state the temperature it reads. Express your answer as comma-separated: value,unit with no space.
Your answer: 32,°C
